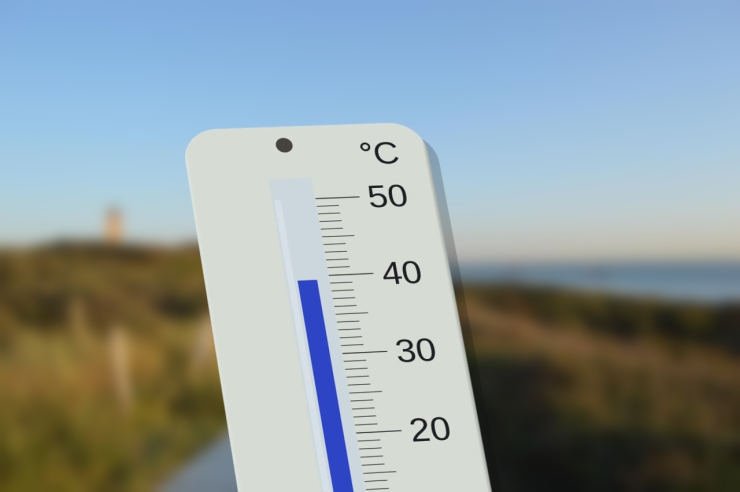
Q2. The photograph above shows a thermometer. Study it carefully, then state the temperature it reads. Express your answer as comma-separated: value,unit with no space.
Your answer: 39.5,°C
